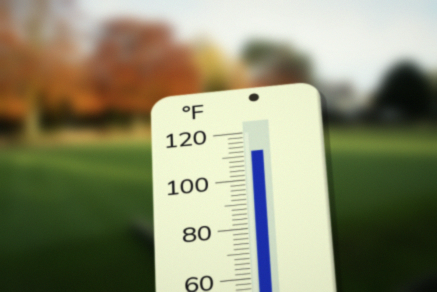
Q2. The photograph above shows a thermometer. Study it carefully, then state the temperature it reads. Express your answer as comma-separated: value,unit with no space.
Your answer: 112,°F
